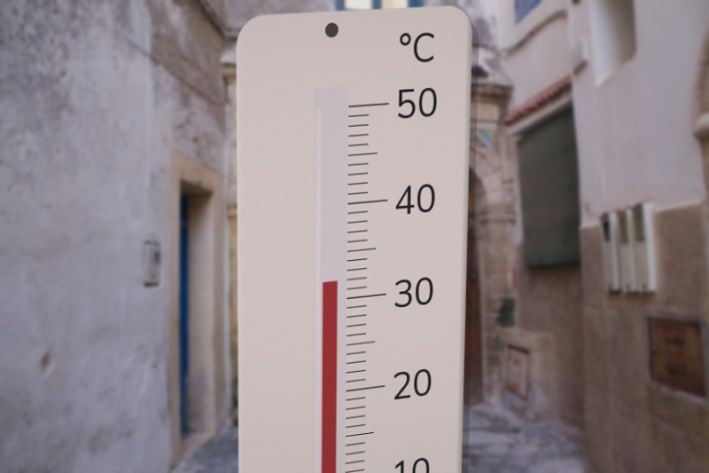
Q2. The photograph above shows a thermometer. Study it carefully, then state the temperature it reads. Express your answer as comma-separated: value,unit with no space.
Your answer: 32,°C
